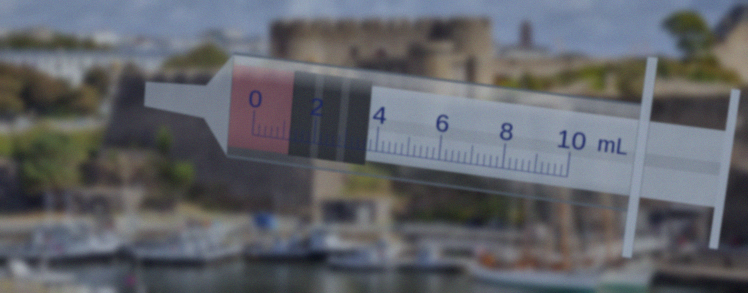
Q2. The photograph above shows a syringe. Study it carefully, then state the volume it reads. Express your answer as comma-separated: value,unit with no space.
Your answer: 1.2,mL
